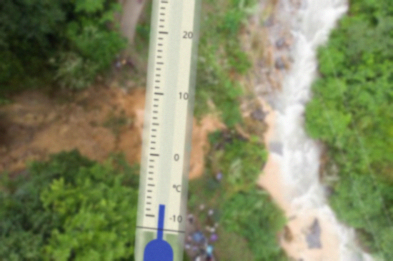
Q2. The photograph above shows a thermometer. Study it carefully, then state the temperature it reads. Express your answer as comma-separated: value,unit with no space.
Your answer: -8,°C
